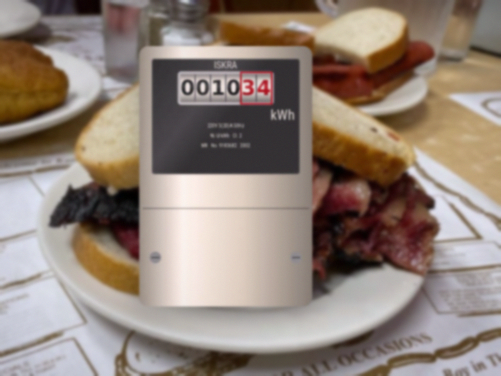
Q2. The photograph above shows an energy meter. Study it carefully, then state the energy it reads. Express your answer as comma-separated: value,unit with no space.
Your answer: 10.34,kWh
